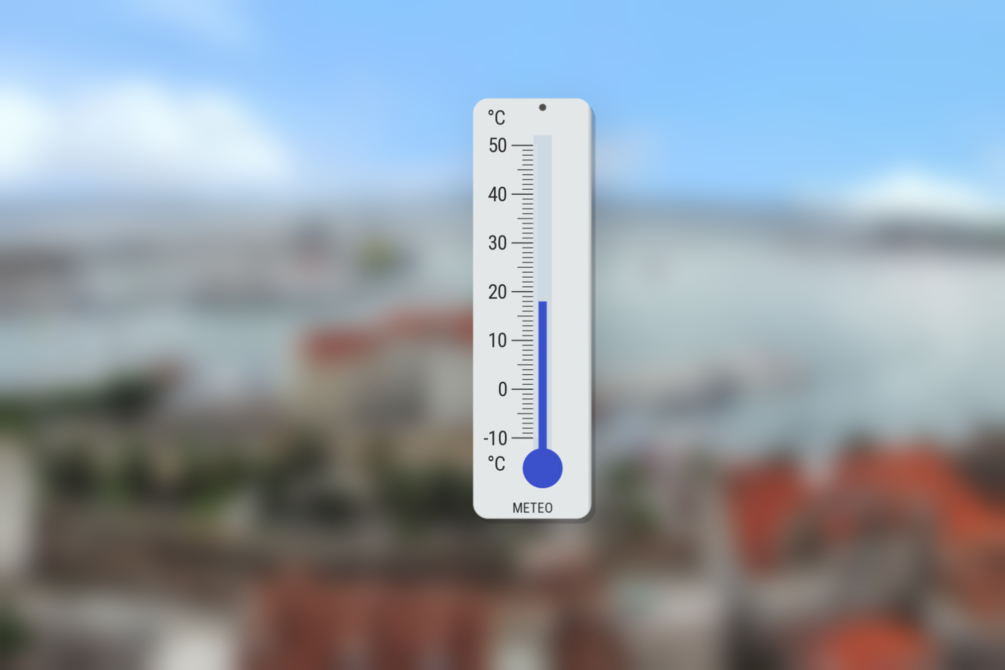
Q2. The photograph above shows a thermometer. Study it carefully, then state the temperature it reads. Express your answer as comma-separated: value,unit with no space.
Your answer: 18,°C
